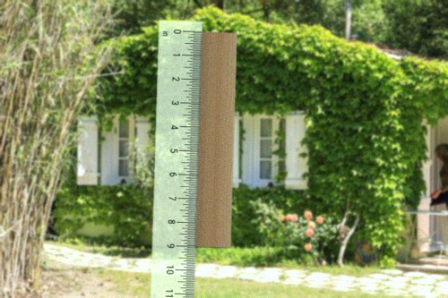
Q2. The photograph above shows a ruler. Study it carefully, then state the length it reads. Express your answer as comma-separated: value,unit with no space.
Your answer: 9,in
